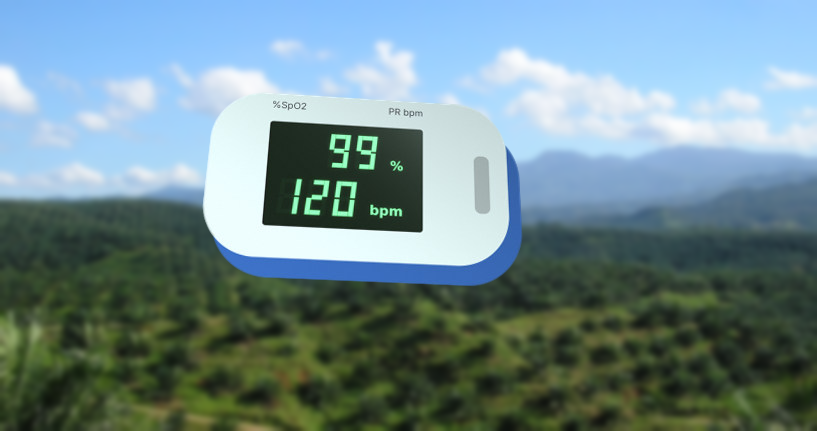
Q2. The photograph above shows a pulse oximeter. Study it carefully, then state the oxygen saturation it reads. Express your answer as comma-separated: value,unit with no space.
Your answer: 99,%
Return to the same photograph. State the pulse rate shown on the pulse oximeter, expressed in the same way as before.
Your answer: 120,bpm
